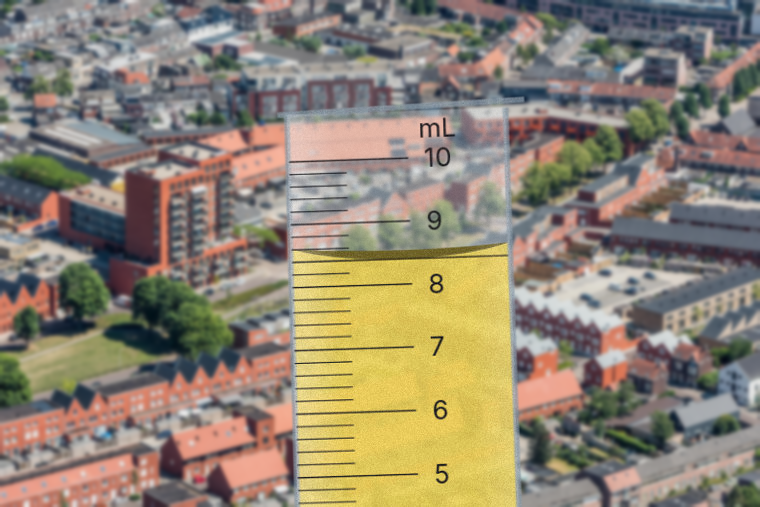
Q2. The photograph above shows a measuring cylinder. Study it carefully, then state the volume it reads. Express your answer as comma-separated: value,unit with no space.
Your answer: 8.4,mL
